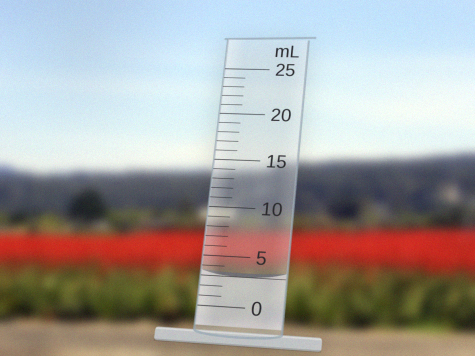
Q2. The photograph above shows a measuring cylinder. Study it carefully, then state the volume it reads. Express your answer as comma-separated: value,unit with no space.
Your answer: 3,mL
